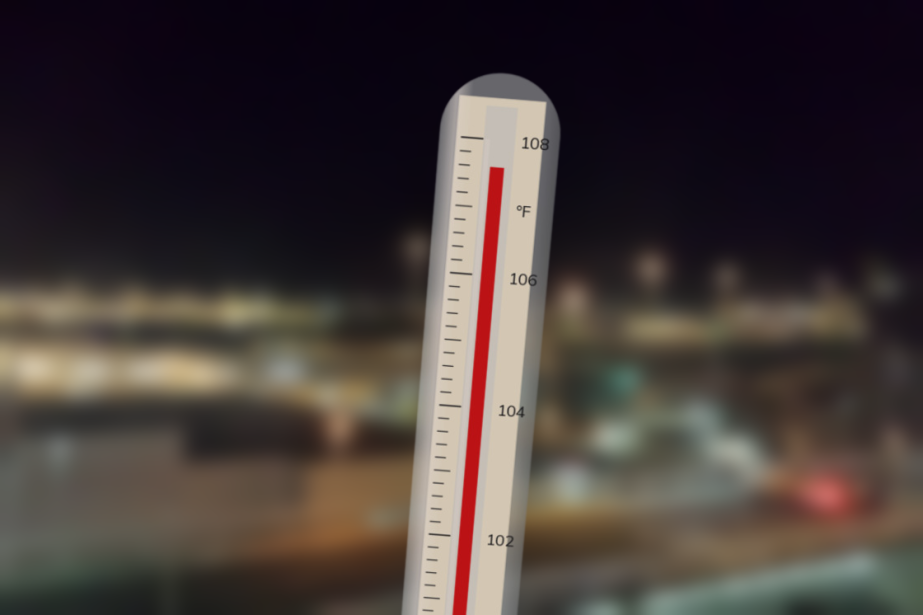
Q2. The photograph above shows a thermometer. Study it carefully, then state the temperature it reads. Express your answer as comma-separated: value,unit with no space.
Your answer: 107.6,°F
